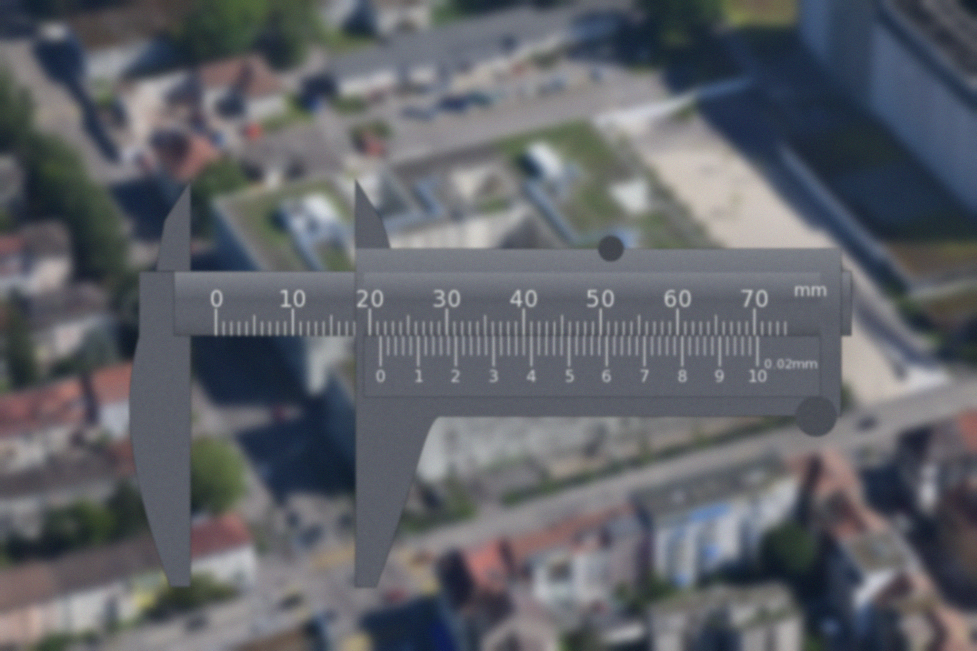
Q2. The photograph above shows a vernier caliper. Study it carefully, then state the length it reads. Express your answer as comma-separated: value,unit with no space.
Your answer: 21.4,mm
